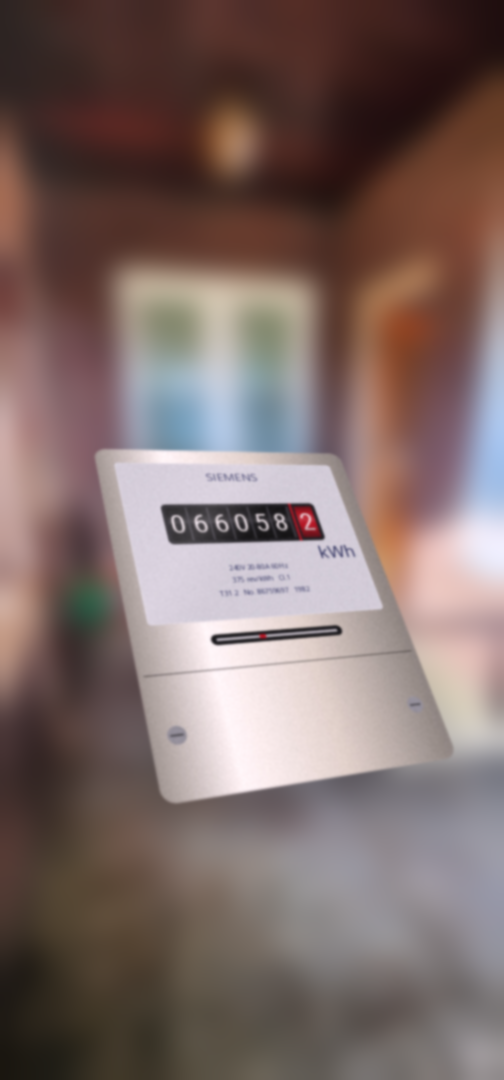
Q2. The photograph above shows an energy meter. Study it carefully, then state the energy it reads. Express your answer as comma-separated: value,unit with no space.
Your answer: 66058.2,kWh
